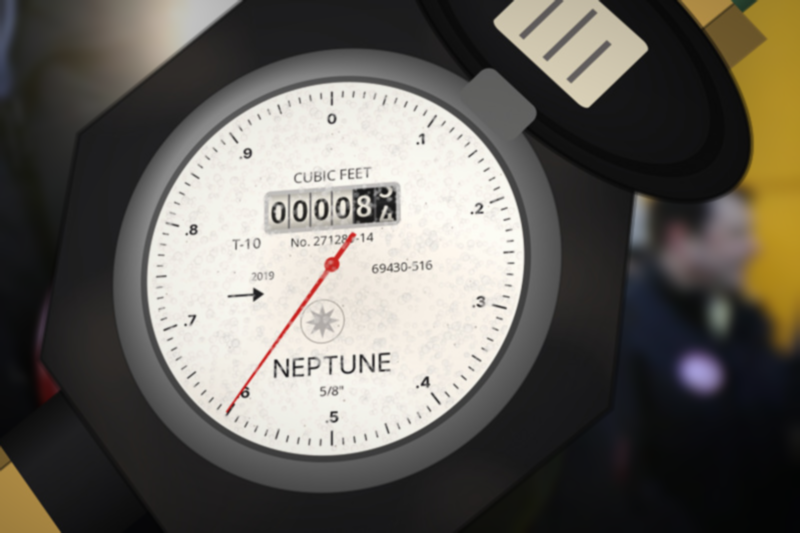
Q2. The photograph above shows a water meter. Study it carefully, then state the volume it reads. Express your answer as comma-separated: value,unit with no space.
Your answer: 83.60,ft³
